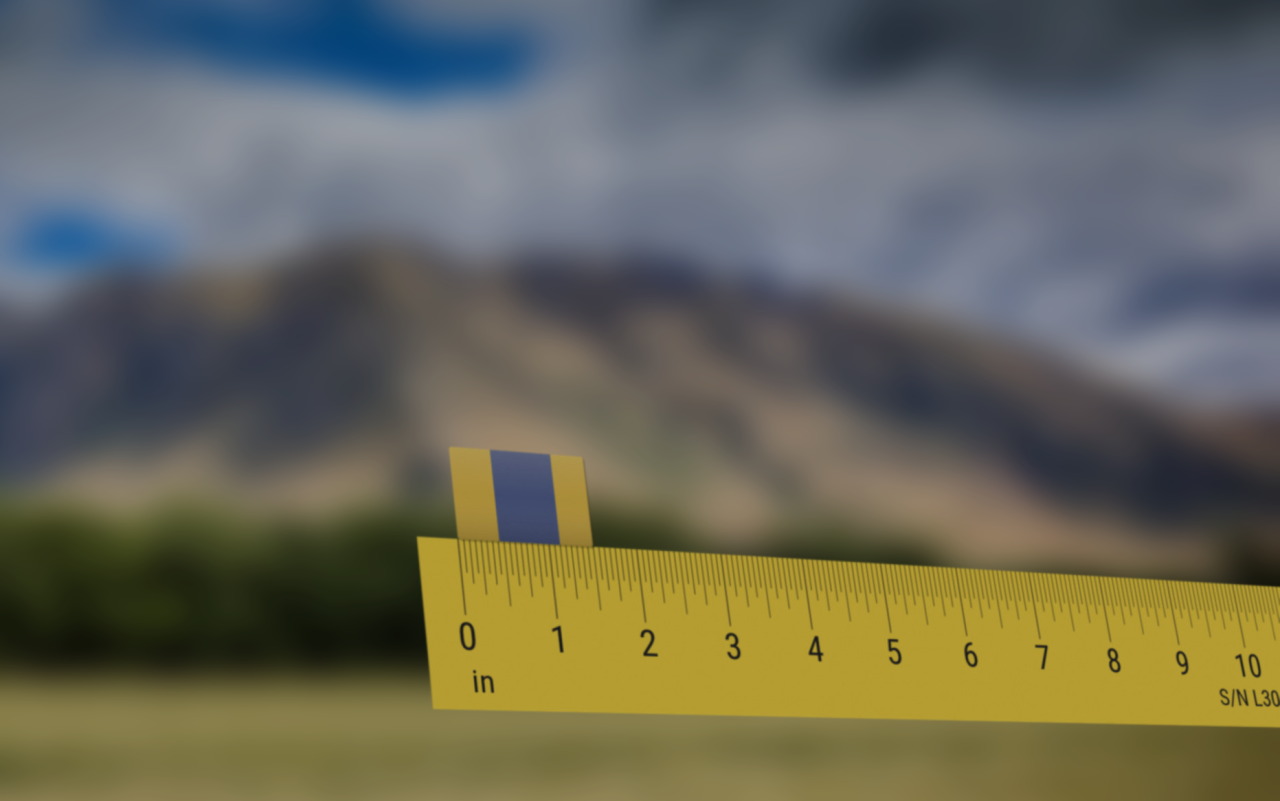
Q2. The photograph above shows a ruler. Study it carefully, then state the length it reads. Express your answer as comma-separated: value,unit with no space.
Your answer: 1.5,in
